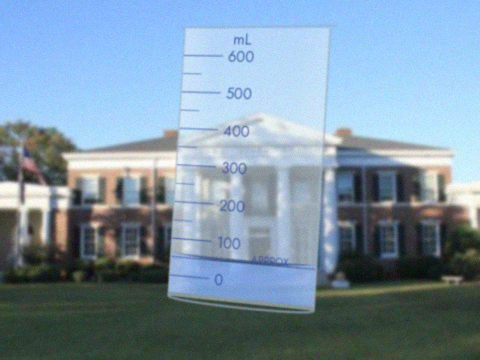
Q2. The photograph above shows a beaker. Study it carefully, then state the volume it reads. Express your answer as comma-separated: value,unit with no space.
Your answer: 50,mL
